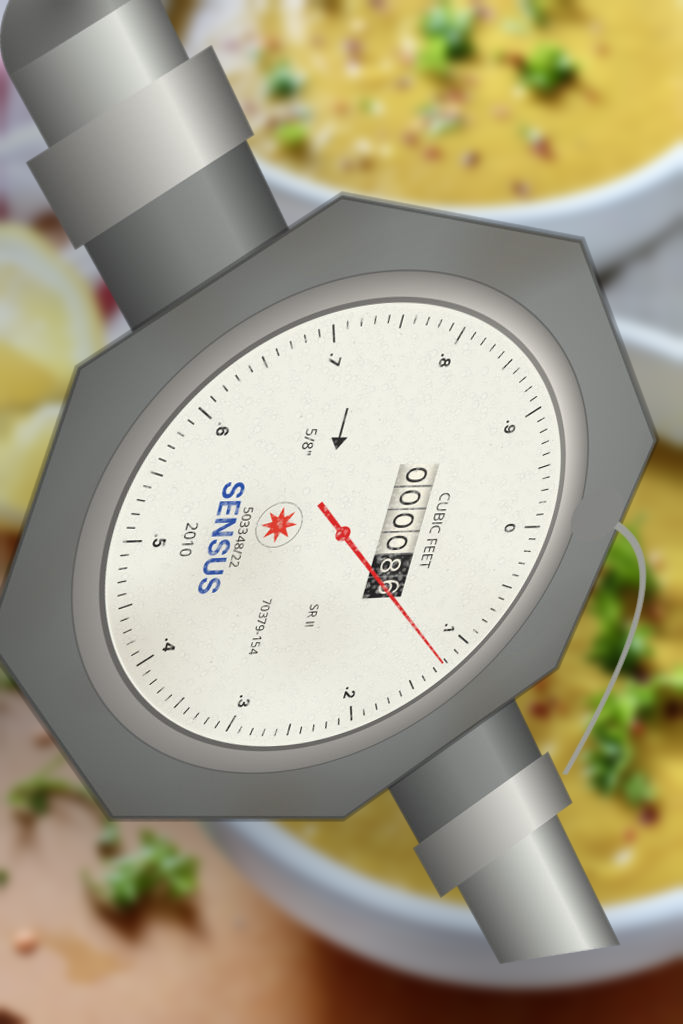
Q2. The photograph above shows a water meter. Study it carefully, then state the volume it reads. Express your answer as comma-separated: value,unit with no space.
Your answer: 86.12,ft³
